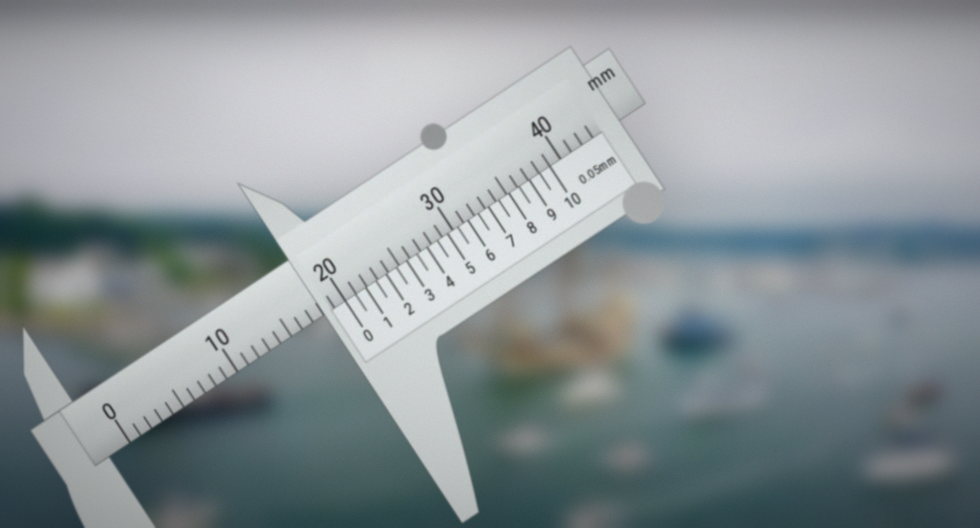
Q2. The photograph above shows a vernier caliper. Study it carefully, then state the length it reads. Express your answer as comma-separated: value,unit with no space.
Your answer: 20.0,mm
